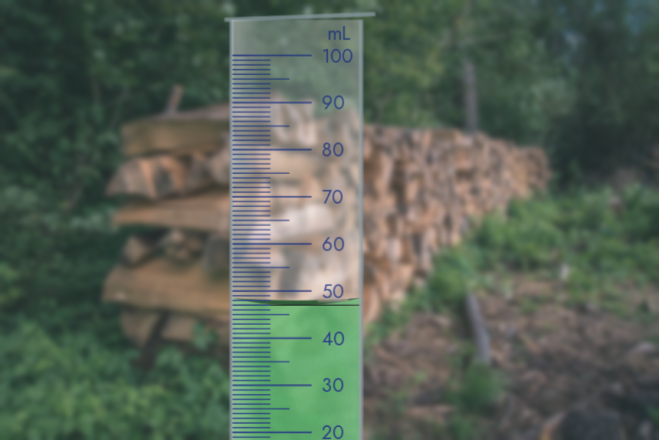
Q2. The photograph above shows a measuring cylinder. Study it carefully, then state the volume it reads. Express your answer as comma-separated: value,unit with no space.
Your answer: 47,mL
